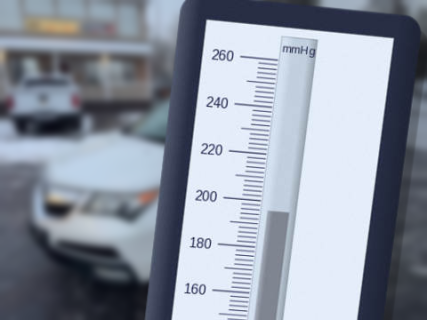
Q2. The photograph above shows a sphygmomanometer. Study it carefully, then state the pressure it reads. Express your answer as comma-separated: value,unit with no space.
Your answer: 196,mmHg
